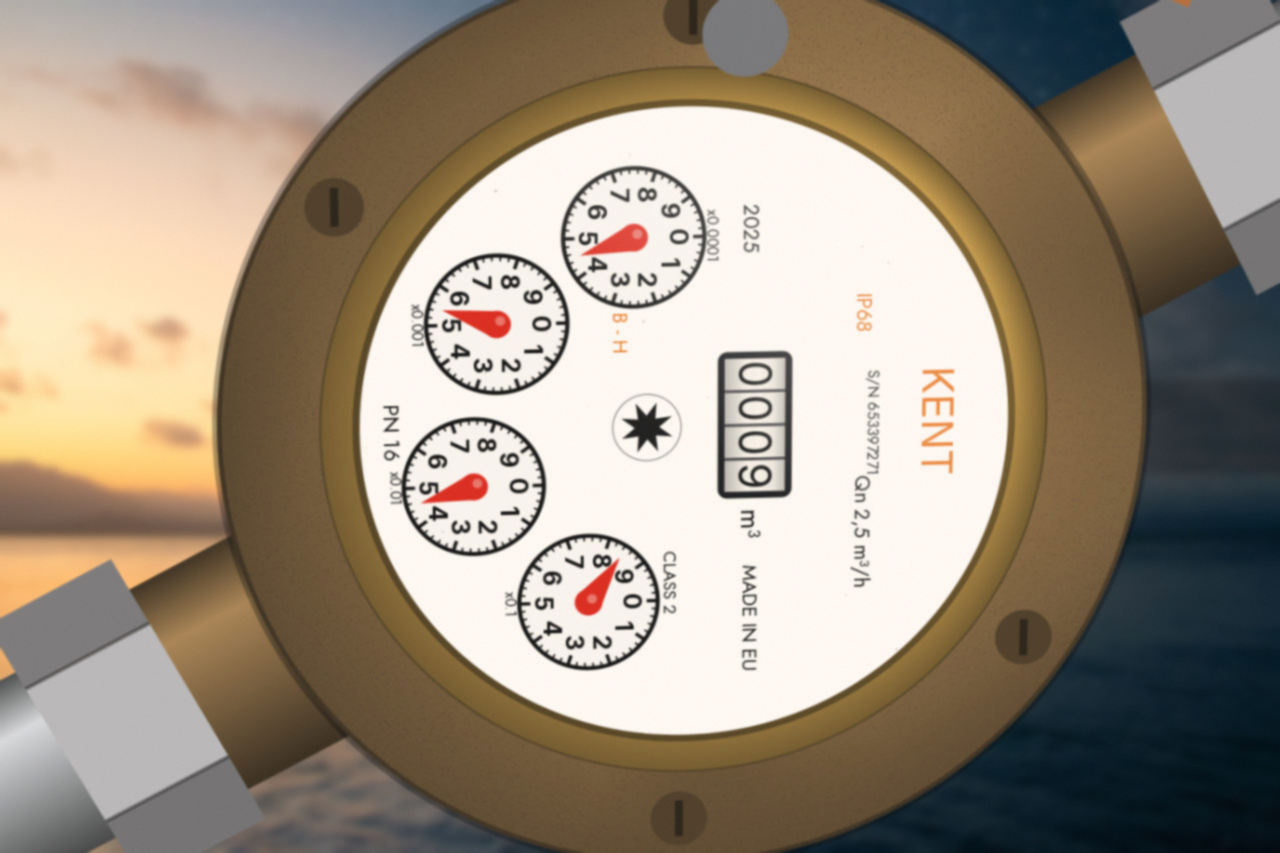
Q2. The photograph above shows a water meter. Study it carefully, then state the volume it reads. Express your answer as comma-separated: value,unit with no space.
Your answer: 9.8454,m³
